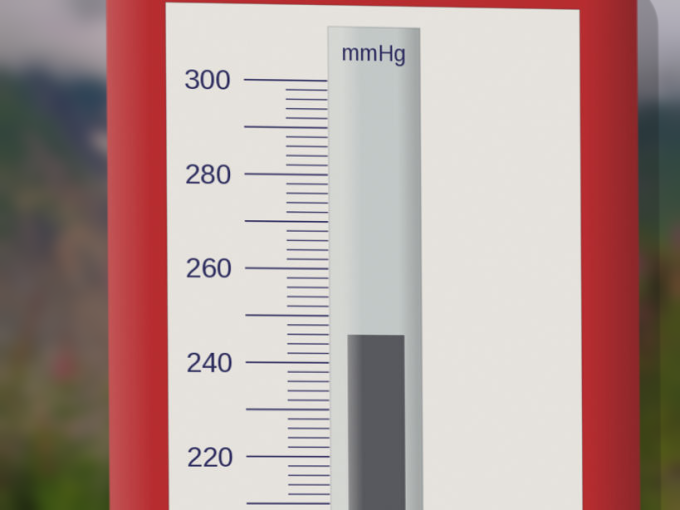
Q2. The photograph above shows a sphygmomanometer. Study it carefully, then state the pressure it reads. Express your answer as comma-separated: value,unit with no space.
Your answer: 246,mmHg
